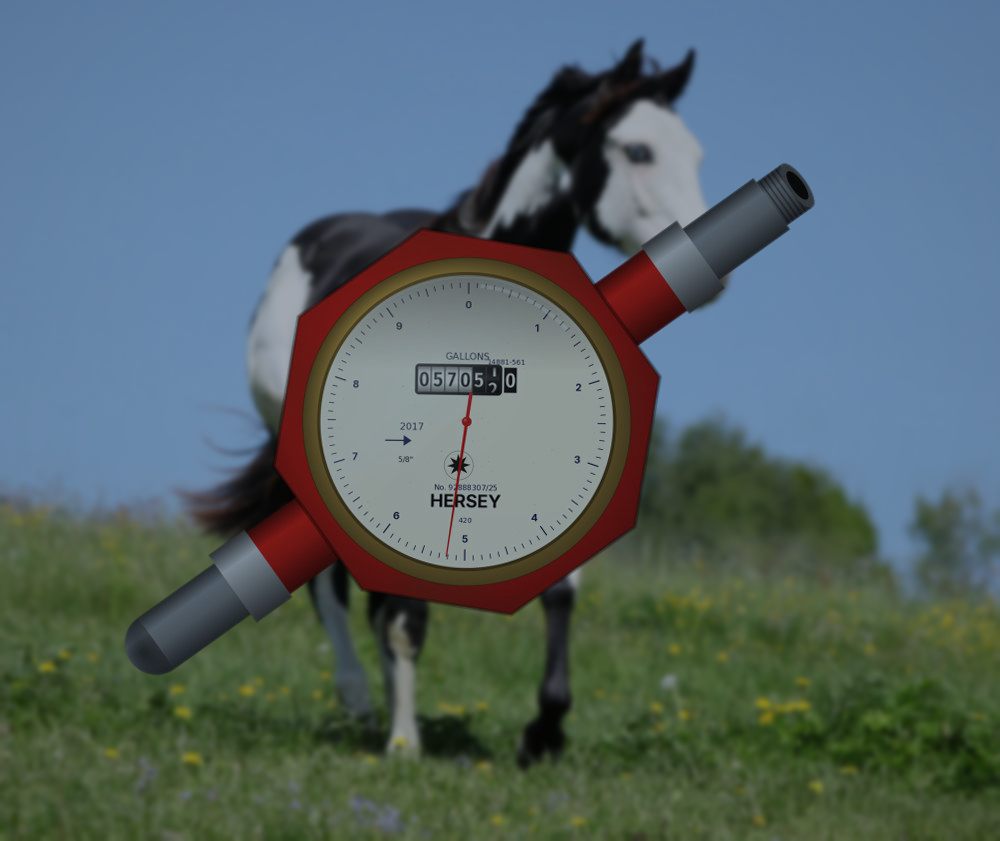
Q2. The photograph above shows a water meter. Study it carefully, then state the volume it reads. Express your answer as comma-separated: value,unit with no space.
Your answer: 570515.2,gal
